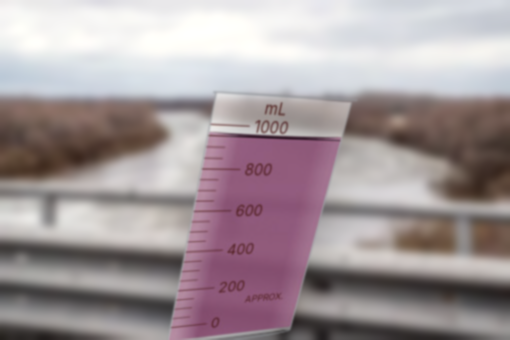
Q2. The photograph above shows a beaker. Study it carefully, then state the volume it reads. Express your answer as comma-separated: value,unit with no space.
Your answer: 950,mL
